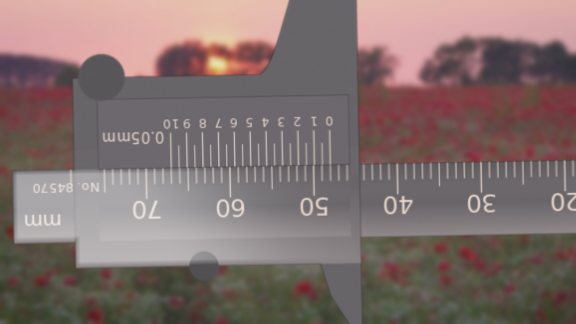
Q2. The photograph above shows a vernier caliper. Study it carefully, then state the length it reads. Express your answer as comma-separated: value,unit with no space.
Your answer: 48.0,mm
